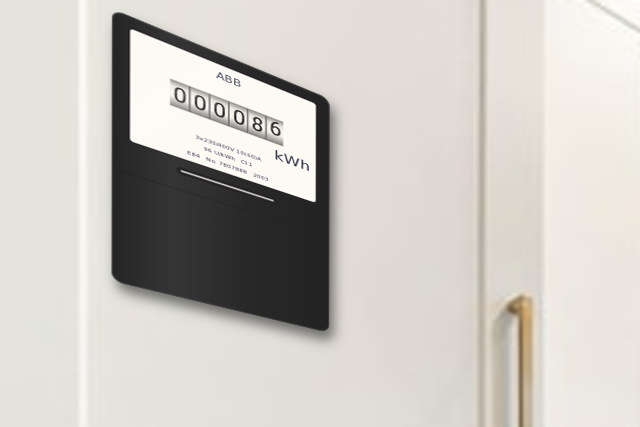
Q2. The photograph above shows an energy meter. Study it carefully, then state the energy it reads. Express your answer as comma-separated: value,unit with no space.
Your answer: 86,kWh
